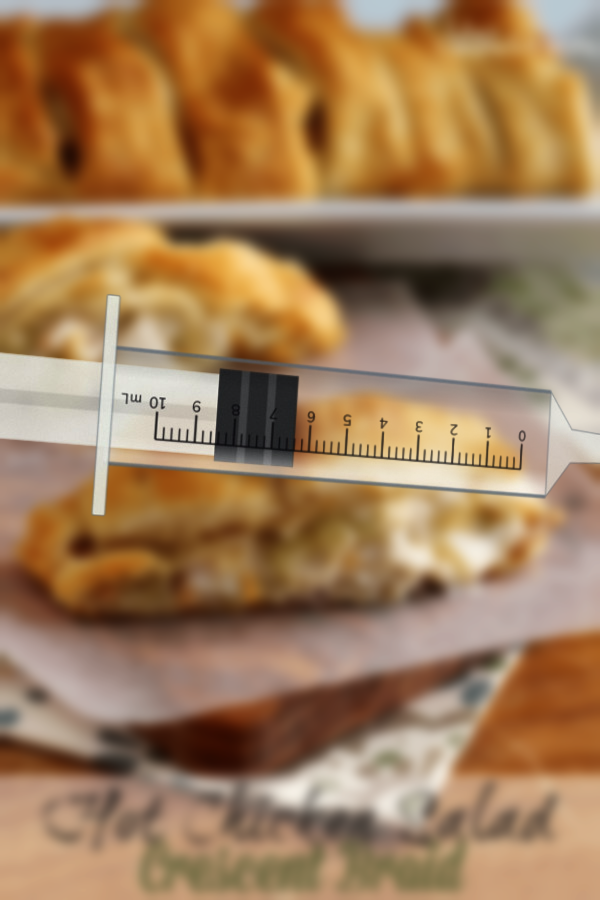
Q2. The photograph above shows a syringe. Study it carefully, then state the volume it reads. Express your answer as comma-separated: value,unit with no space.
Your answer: 6.4,mL
